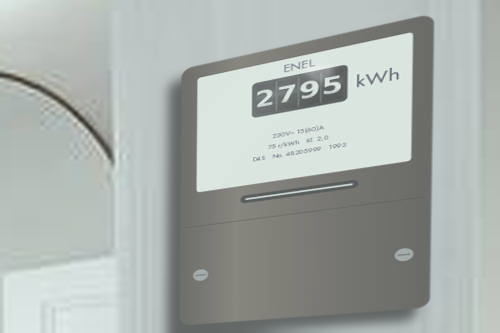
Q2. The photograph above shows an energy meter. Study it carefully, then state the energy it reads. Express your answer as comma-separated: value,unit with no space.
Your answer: 2795,kWh
